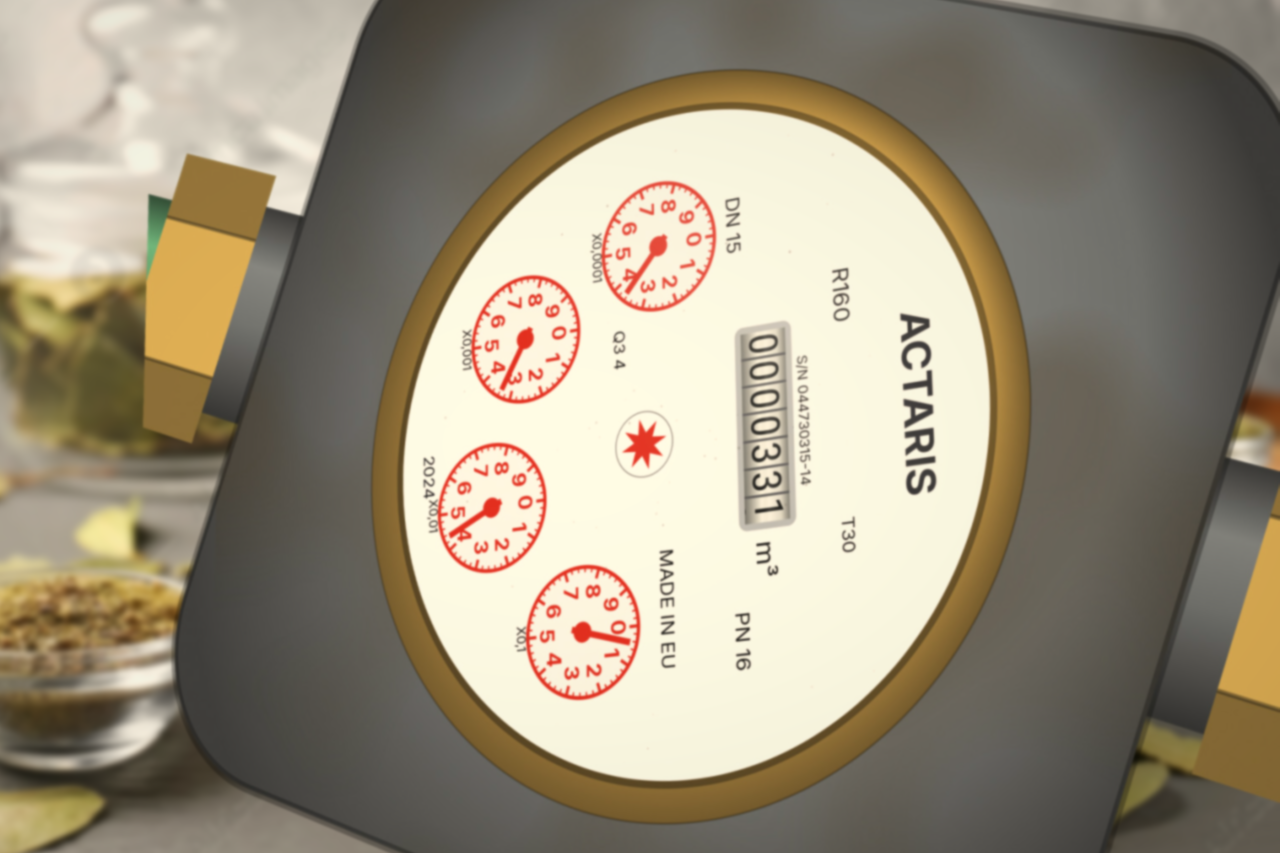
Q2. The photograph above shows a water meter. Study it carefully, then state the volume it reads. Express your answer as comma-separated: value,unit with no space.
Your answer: 331.0433,m³
